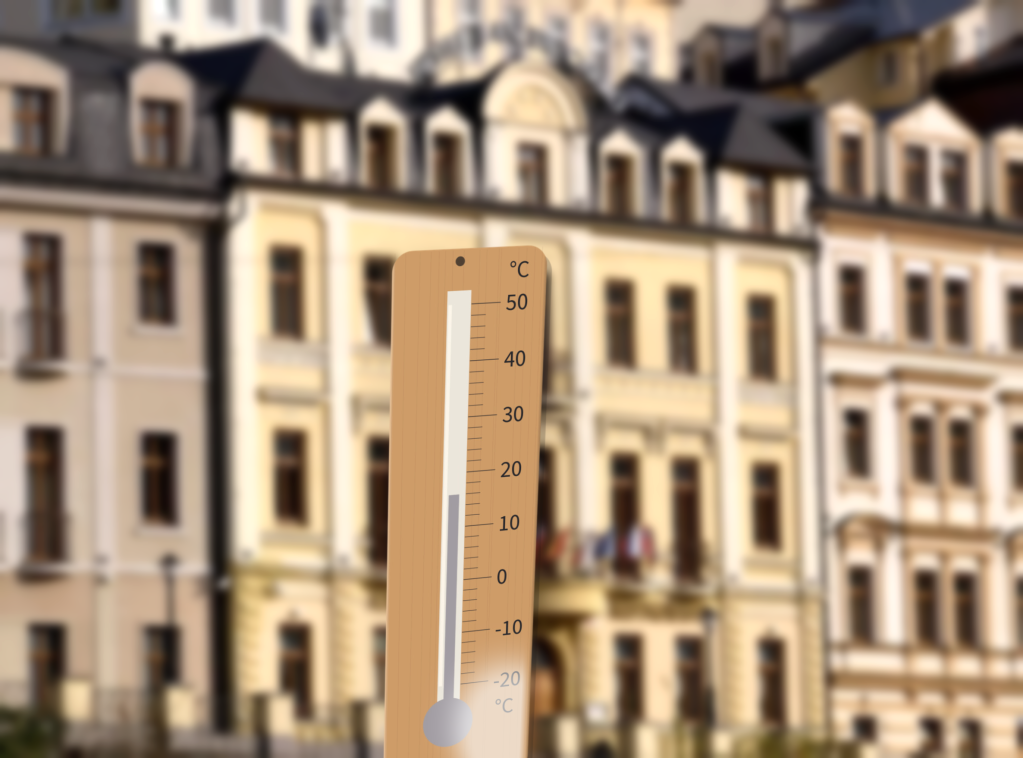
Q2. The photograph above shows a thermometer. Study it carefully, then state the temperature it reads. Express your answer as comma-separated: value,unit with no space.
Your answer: 16,°C
